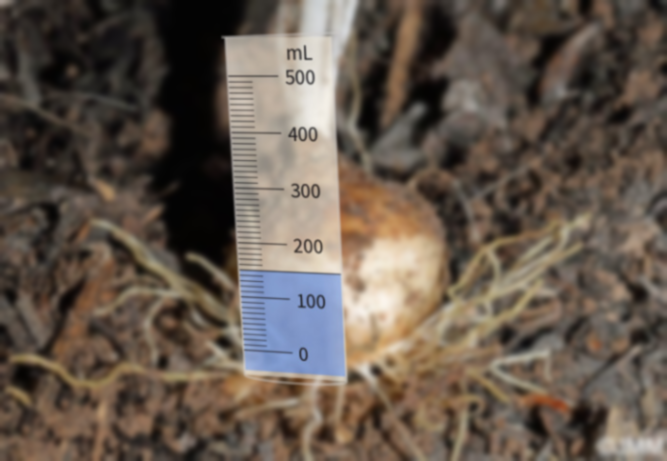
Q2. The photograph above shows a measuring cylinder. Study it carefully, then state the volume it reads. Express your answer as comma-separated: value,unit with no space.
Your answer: 150,mL
